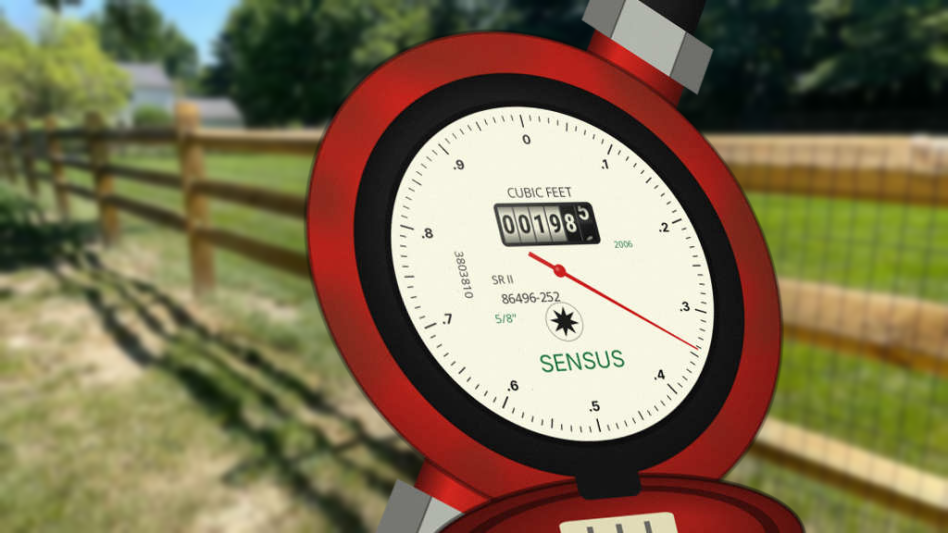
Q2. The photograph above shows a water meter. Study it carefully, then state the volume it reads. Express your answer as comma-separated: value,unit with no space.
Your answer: 1985.34,ft³
